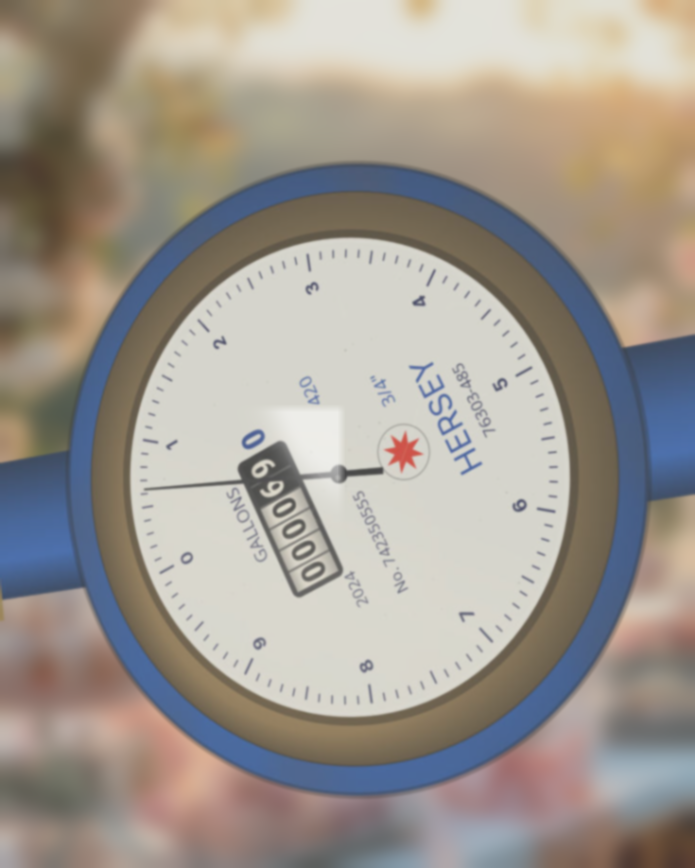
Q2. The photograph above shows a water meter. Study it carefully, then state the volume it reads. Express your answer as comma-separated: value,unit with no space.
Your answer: 690.6,gal
